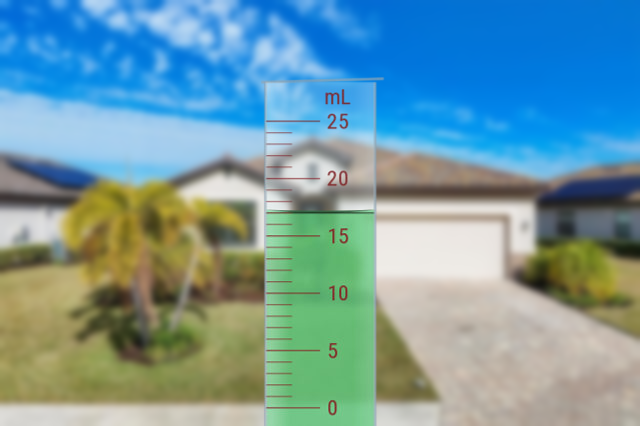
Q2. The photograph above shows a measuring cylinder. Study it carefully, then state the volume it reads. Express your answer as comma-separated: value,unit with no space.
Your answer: 17,mL
